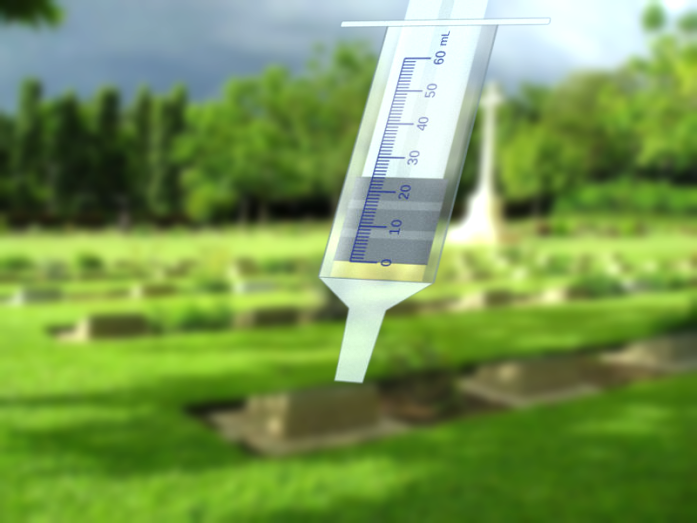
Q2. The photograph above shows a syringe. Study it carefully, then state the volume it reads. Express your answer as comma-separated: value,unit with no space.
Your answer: 0,mL
